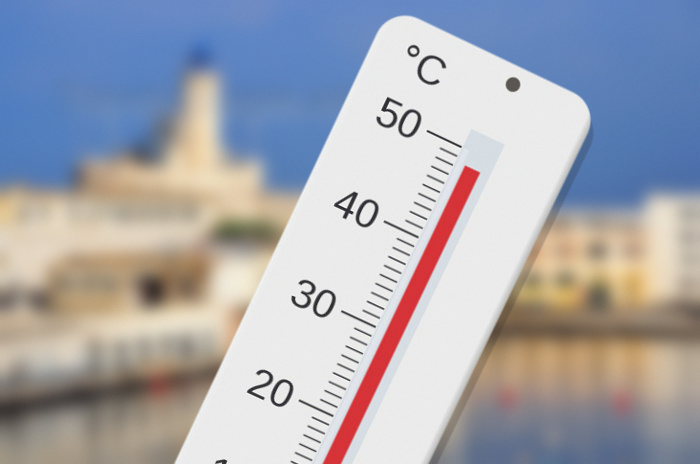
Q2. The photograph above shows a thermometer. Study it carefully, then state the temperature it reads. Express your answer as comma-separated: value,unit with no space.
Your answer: 48.5,°C
